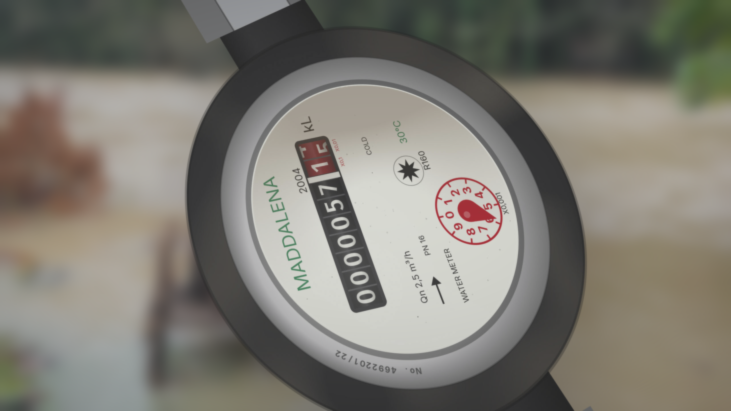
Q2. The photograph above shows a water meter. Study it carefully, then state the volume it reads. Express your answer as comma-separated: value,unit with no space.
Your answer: 57.145,kL
